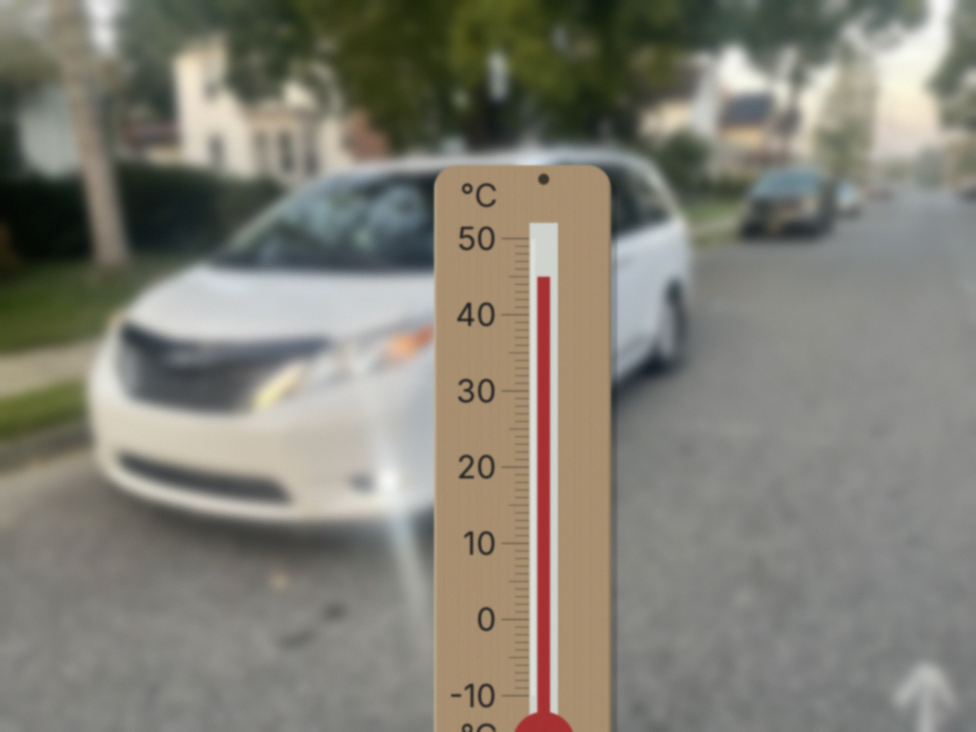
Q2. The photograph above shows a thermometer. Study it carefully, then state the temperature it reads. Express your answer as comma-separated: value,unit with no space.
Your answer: 45,°C
